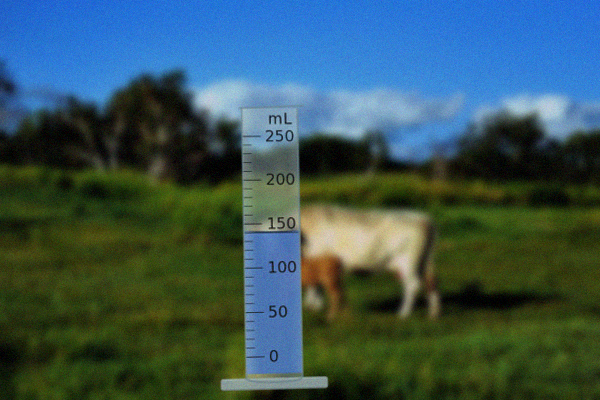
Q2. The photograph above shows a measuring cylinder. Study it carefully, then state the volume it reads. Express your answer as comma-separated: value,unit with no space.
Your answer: 140,mL
